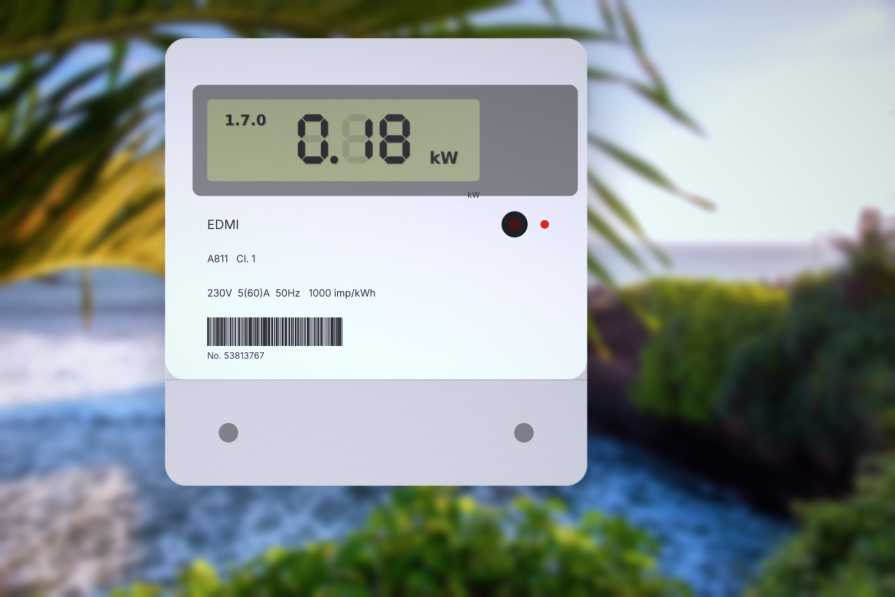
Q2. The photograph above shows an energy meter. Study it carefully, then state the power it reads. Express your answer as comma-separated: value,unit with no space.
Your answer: 0.18,kW
